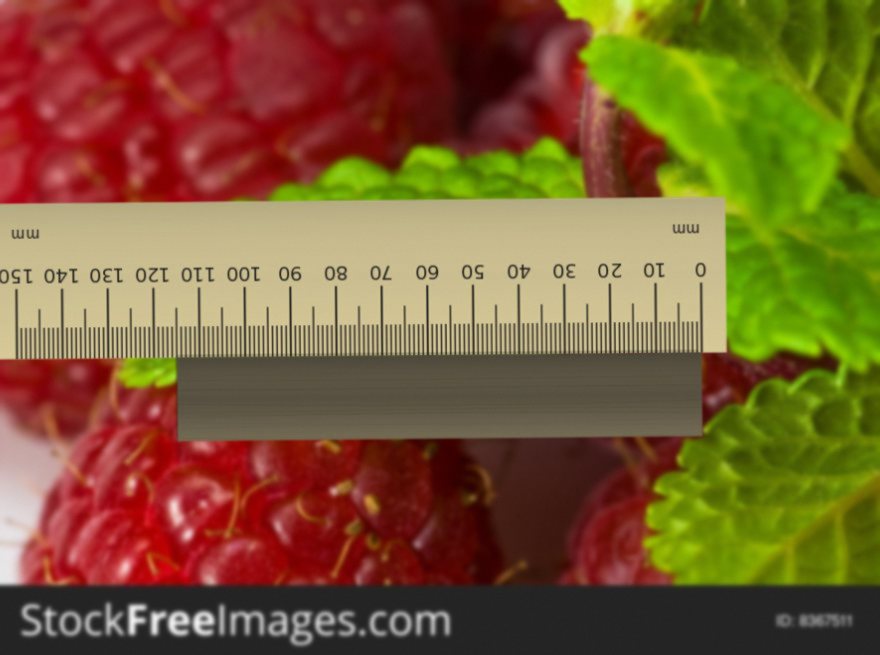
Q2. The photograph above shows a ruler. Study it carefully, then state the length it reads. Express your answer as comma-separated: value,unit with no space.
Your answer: 115,mm
